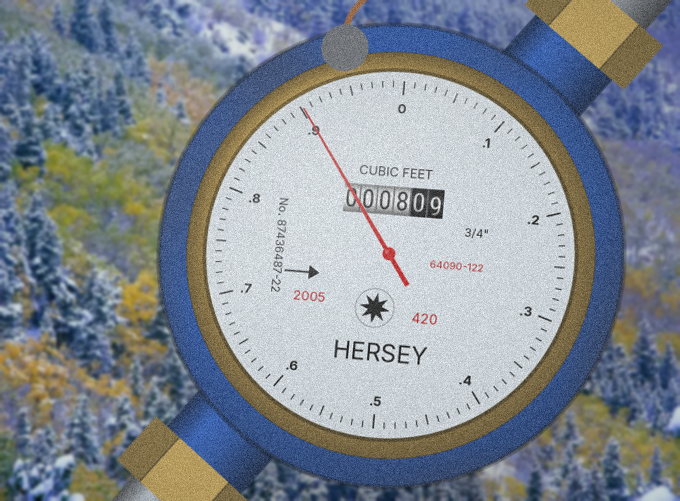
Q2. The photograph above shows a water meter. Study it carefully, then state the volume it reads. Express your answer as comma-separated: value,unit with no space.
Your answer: 808.90,ft³
